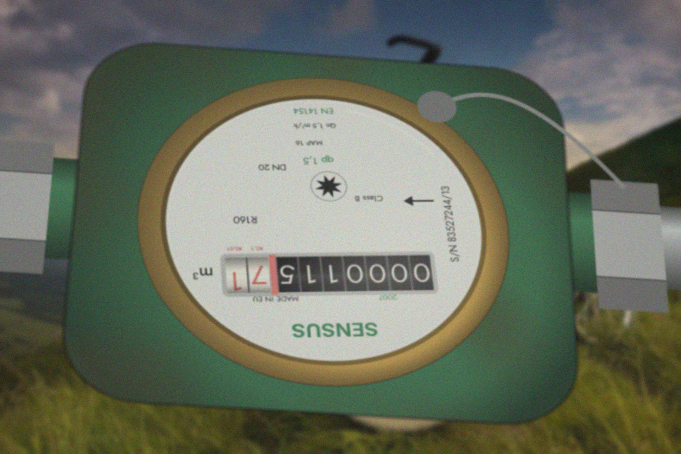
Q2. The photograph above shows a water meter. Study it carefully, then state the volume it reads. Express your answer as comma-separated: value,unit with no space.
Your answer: 115.71,m³
